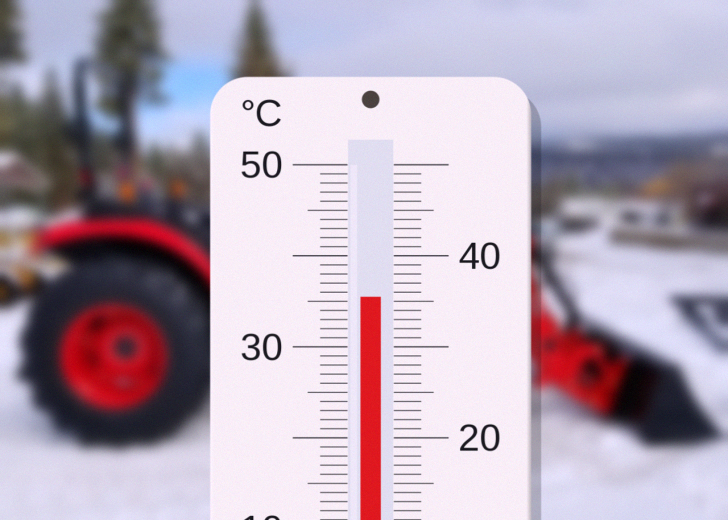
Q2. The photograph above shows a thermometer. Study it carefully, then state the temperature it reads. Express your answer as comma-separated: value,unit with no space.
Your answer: 35.5,°C
